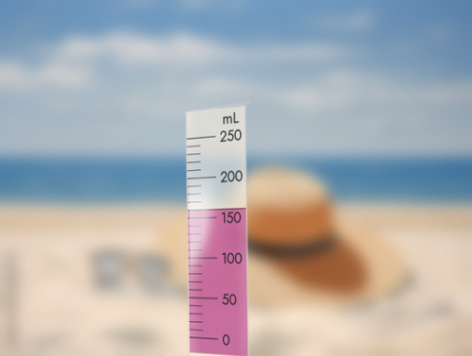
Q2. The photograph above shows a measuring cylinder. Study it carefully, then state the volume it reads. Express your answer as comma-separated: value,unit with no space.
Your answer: 160,mL
